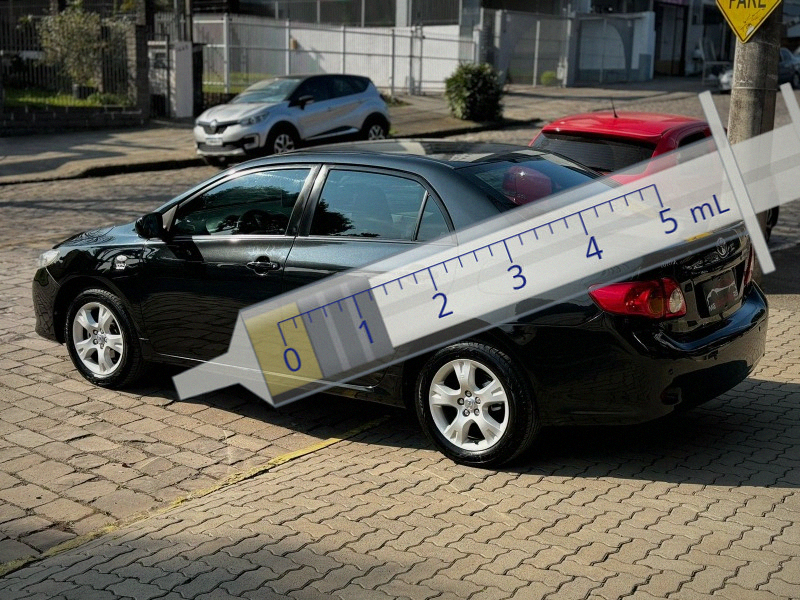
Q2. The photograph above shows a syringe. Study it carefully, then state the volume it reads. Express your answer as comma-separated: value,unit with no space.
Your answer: 0.3,mL
